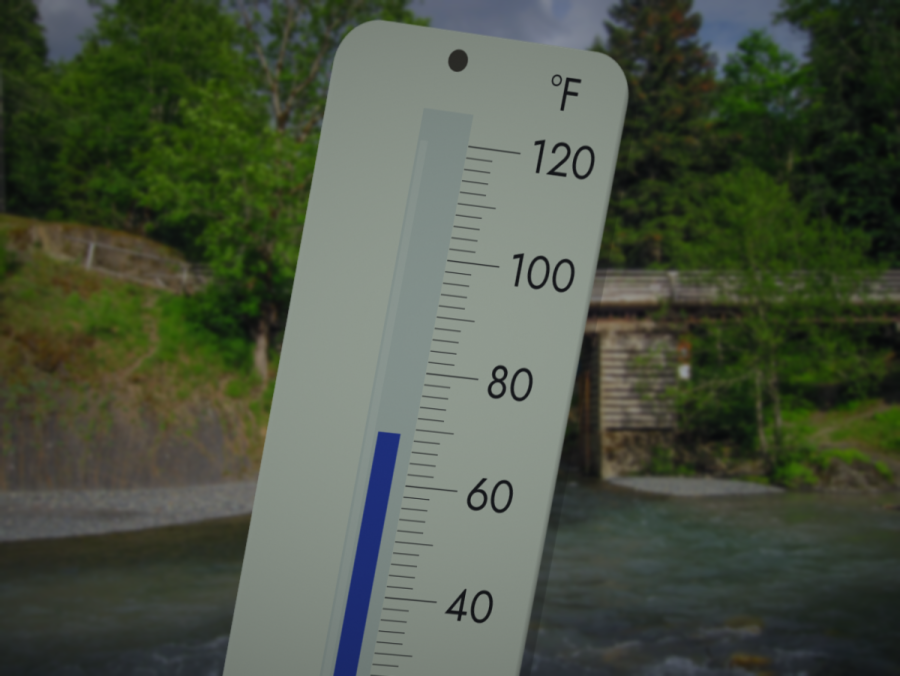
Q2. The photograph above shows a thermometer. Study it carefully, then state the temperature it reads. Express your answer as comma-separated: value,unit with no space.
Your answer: 69,°F
